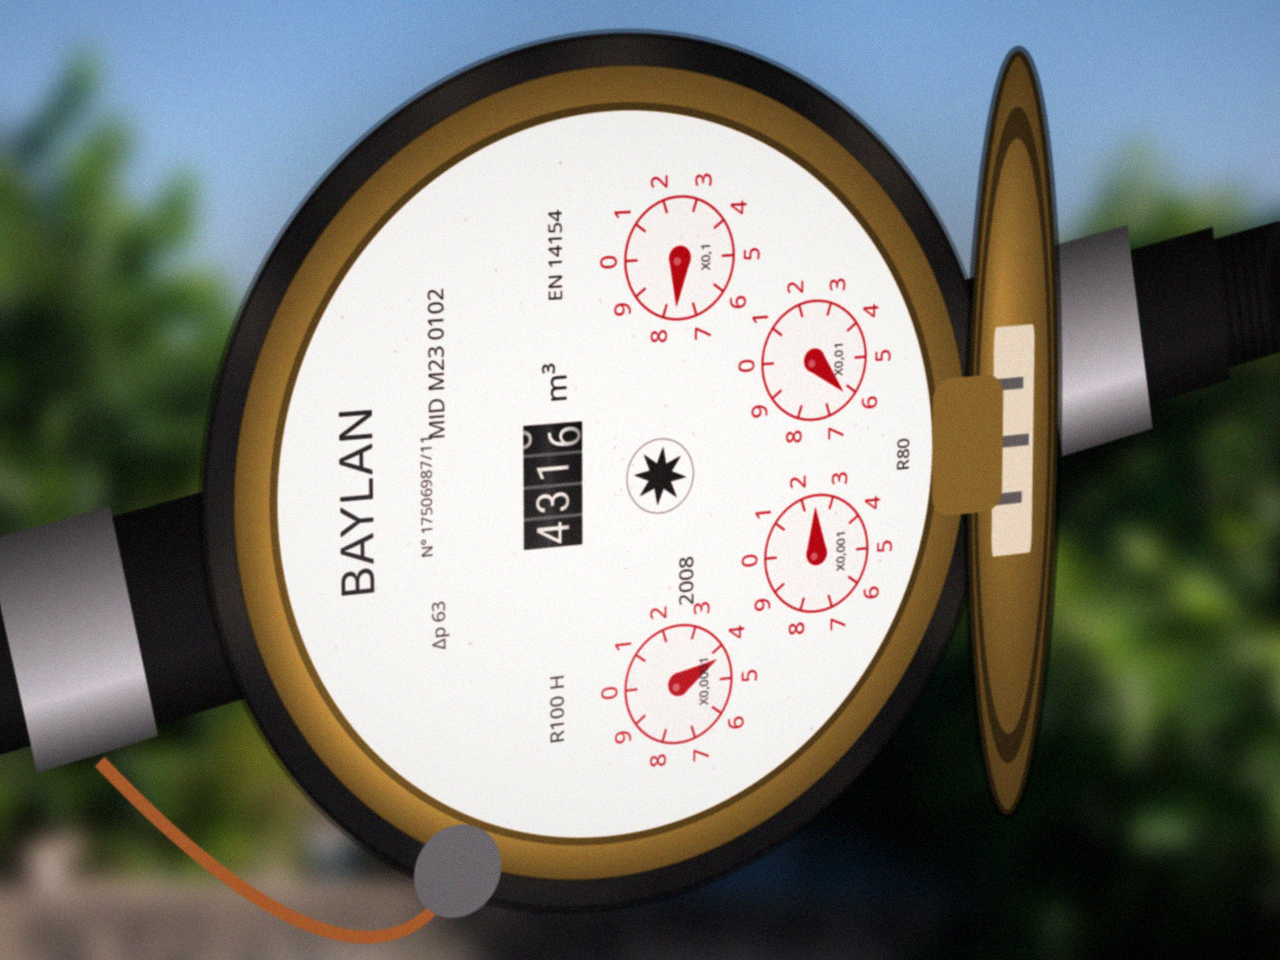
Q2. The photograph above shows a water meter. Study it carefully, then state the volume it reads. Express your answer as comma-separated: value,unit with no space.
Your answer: 4315.7624,m³
